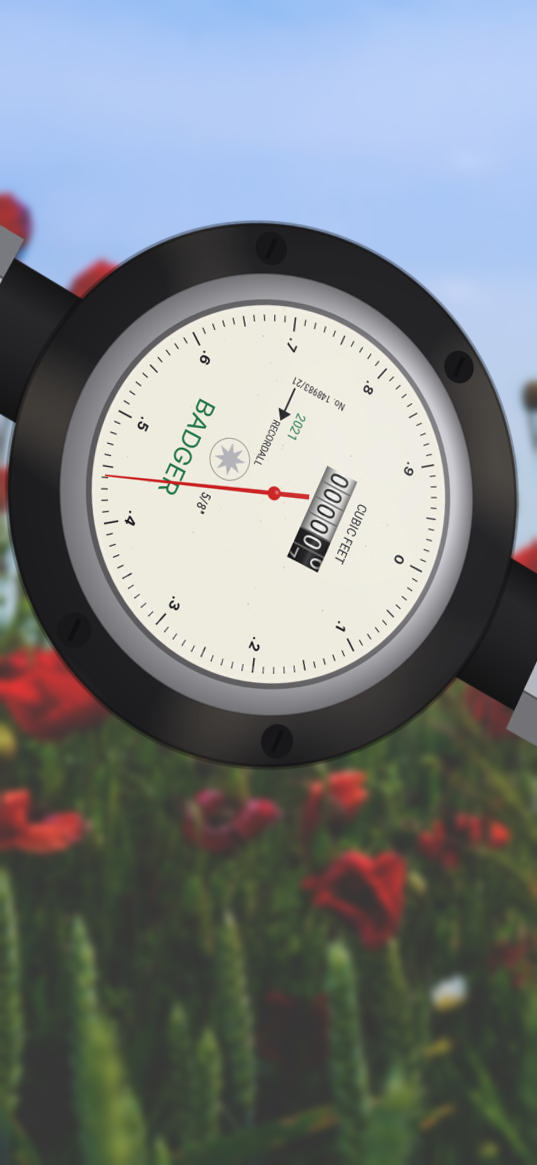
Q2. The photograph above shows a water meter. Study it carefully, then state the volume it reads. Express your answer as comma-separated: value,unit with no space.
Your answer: 6.44,ft³
